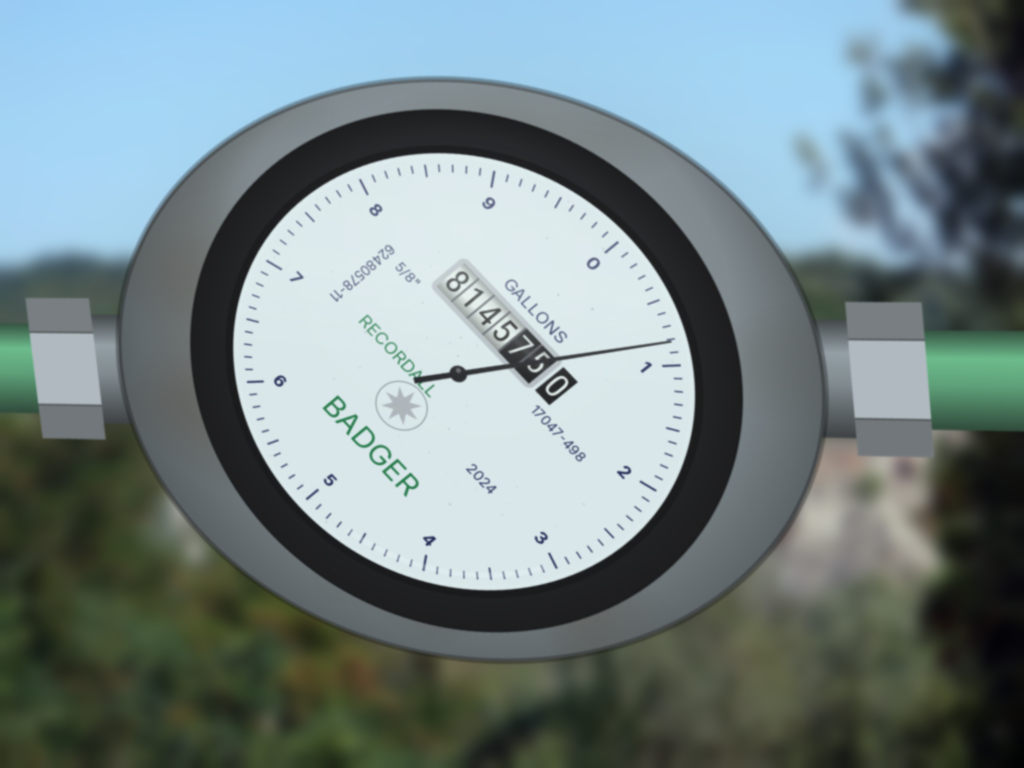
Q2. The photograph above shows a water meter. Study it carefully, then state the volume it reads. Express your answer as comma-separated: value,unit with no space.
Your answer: 8145750.8,gal
